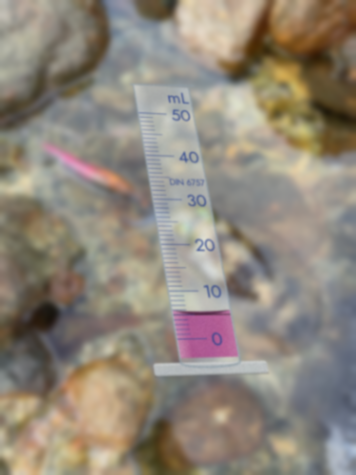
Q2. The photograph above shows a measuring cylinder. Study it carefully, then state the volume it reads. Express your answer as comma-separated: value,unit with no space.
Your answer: 5,mL
